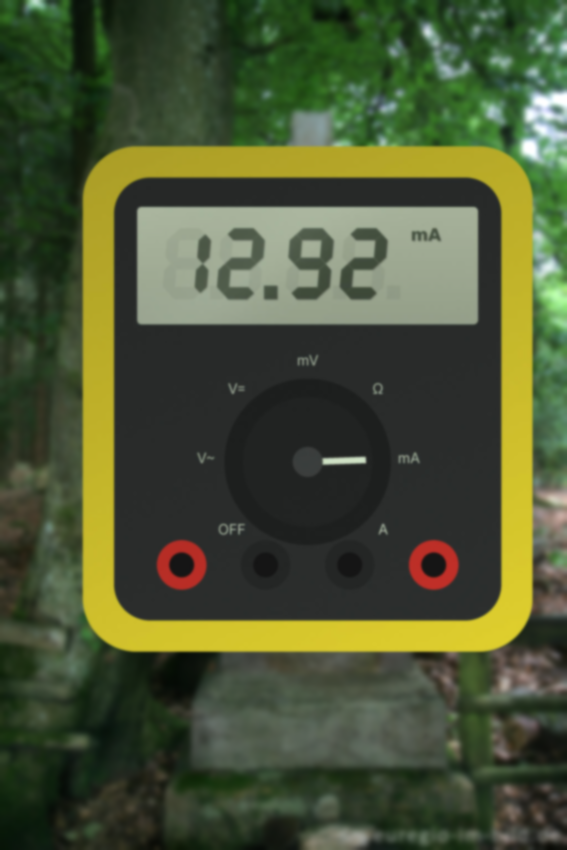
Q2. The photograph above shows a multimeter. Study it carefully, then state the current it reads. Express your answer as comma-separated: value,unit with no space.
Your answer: 12.92,mA
